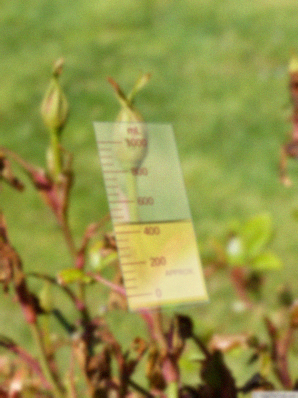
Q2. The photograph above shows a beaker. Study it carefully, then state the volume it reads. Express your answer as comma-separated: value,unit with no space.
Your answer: 450,mL
